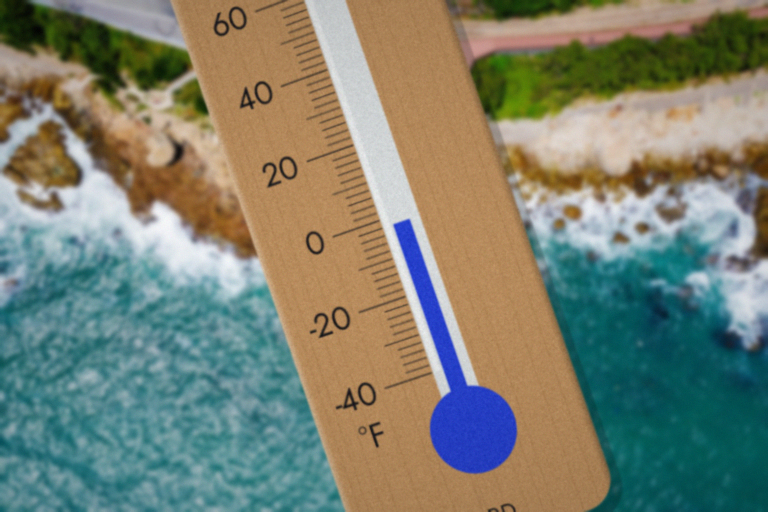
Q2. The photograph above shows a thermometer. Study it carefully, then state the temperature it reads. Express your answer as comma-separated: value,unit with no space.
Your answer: -2,°F
